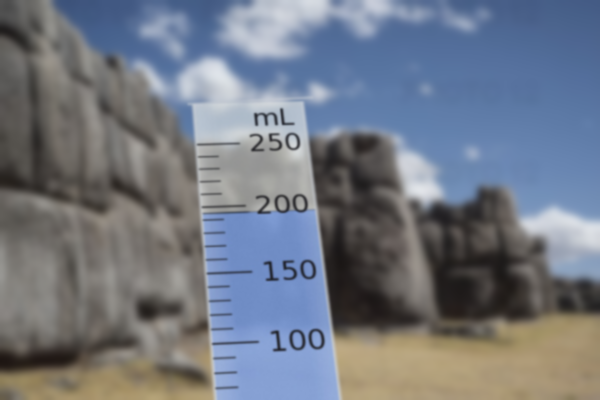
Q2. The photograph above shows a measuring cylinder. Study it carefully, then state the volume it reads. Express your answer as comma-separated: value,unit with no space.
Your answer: 195,mL
